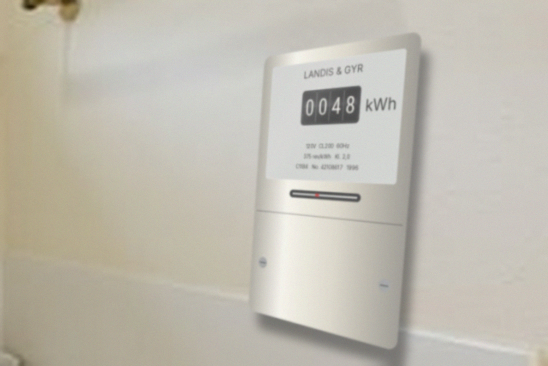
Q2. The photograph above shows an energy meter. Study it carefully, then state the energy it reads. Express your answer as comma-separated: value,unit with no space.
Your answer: 48,kWh
